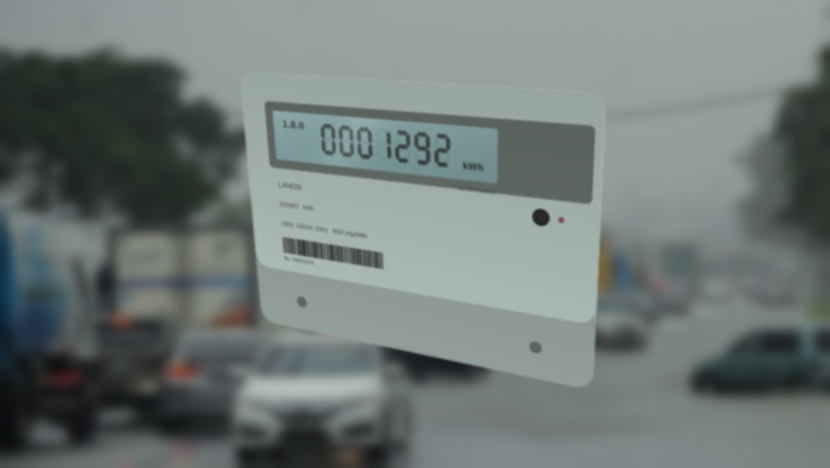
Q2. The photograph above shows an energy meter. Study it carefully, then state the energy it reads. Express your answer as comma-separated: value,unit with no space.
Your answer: 1292,kWh
